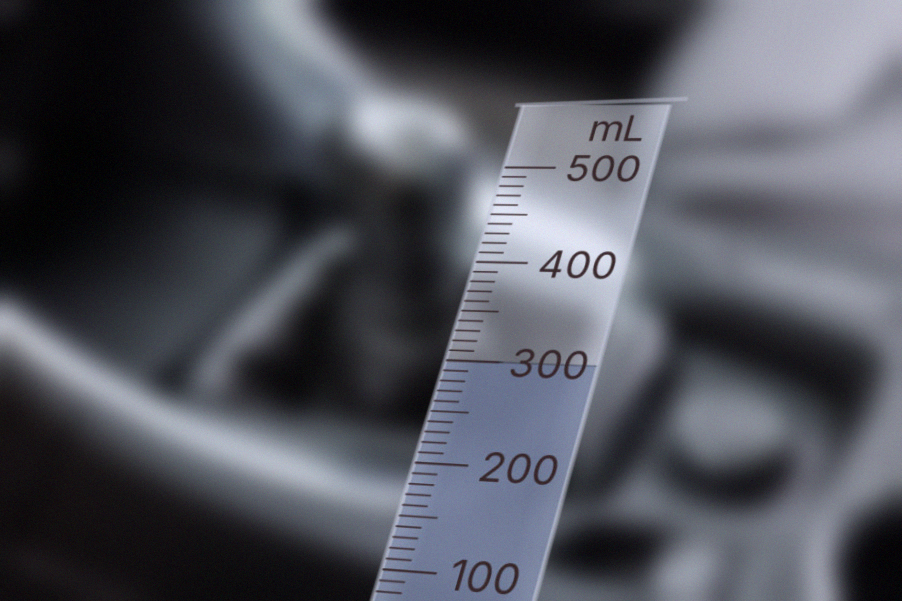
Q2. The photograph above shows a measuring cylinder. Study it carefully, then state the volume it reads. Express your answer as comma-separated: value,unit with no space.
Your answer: 300,mL
